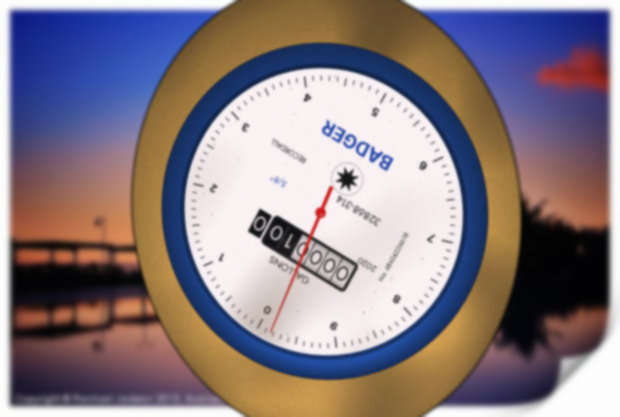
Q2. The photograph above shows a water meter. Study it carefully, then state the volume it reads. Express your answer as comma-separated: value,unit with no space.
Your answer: 99.8,gal
